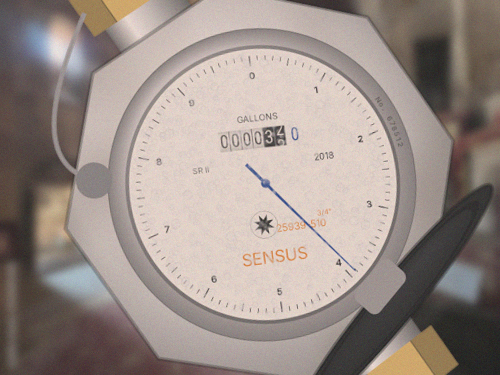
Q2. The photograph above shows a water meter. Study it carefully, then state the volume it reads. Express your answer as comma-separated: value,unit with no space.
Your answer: 323.9,gal
